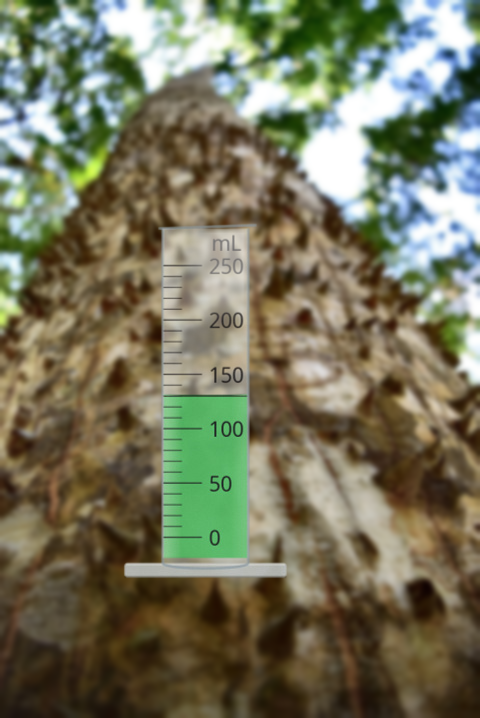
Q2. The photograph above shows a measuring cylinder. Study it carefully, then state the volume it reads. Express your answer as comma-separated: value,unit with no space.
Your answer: 130,mL
